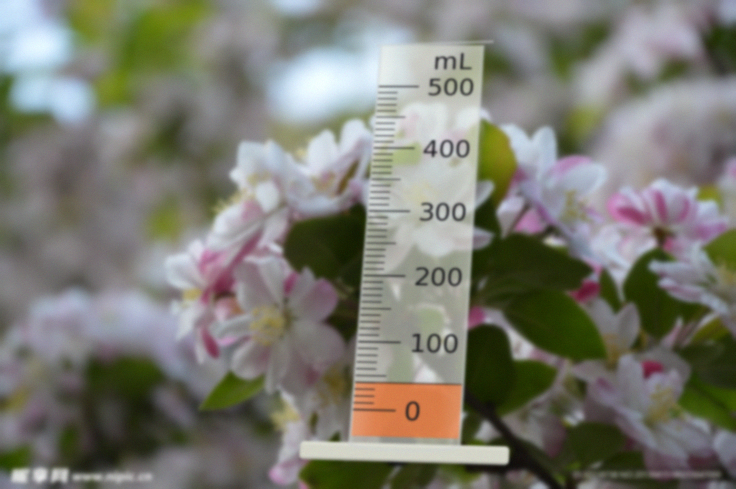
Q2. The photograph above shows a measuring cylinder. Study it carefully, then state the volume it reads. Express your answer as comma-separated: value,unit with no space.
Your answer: 40,mL
